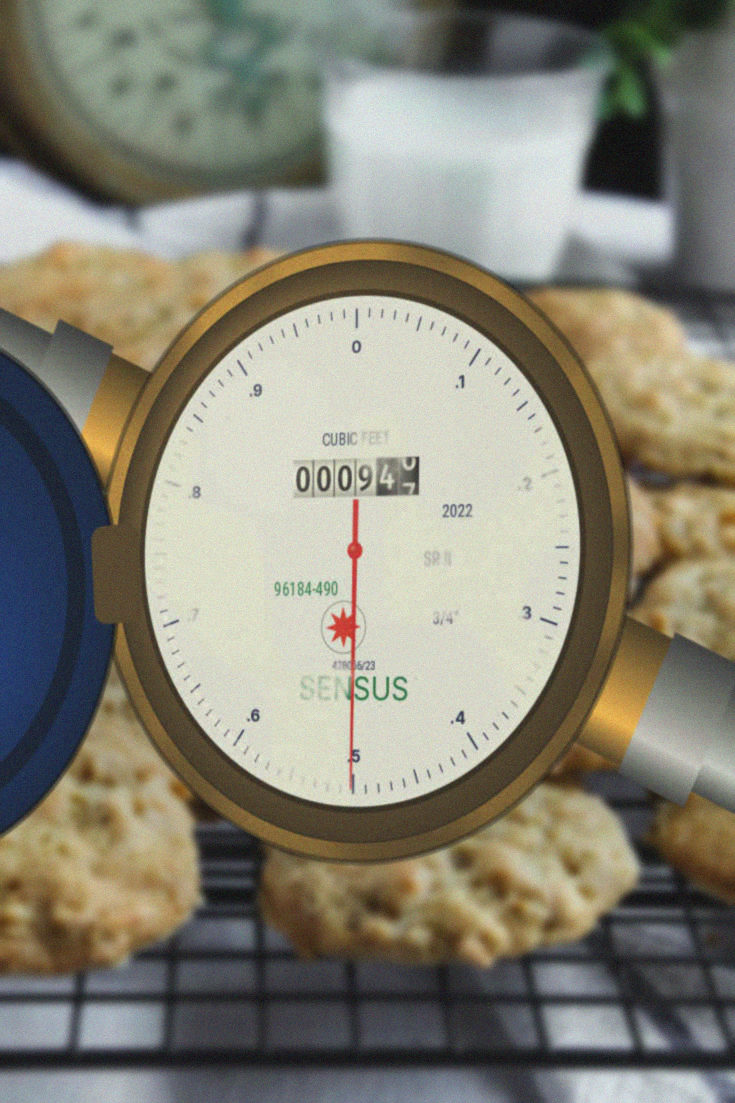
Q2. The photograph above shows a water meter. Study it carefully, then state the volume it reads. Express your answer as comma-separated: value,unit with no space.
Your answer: 946.50,ft³
